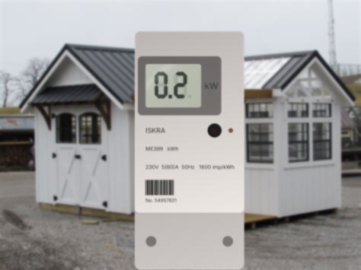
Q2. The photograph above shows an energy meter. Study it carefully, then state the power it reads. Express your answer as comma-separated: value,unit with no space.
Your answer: 0.2,kW
